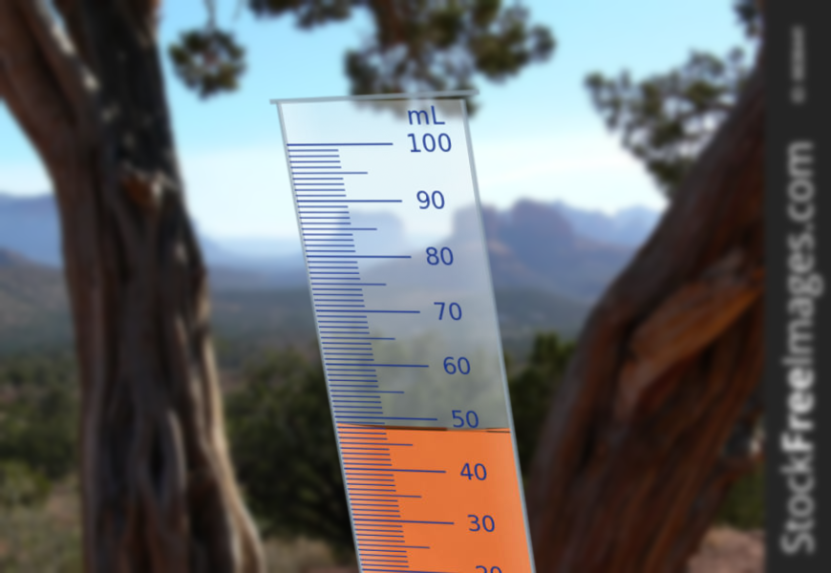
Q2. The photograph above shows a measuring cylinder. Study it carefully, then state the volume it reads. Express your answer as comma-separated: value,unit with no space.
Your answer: 48,mL
